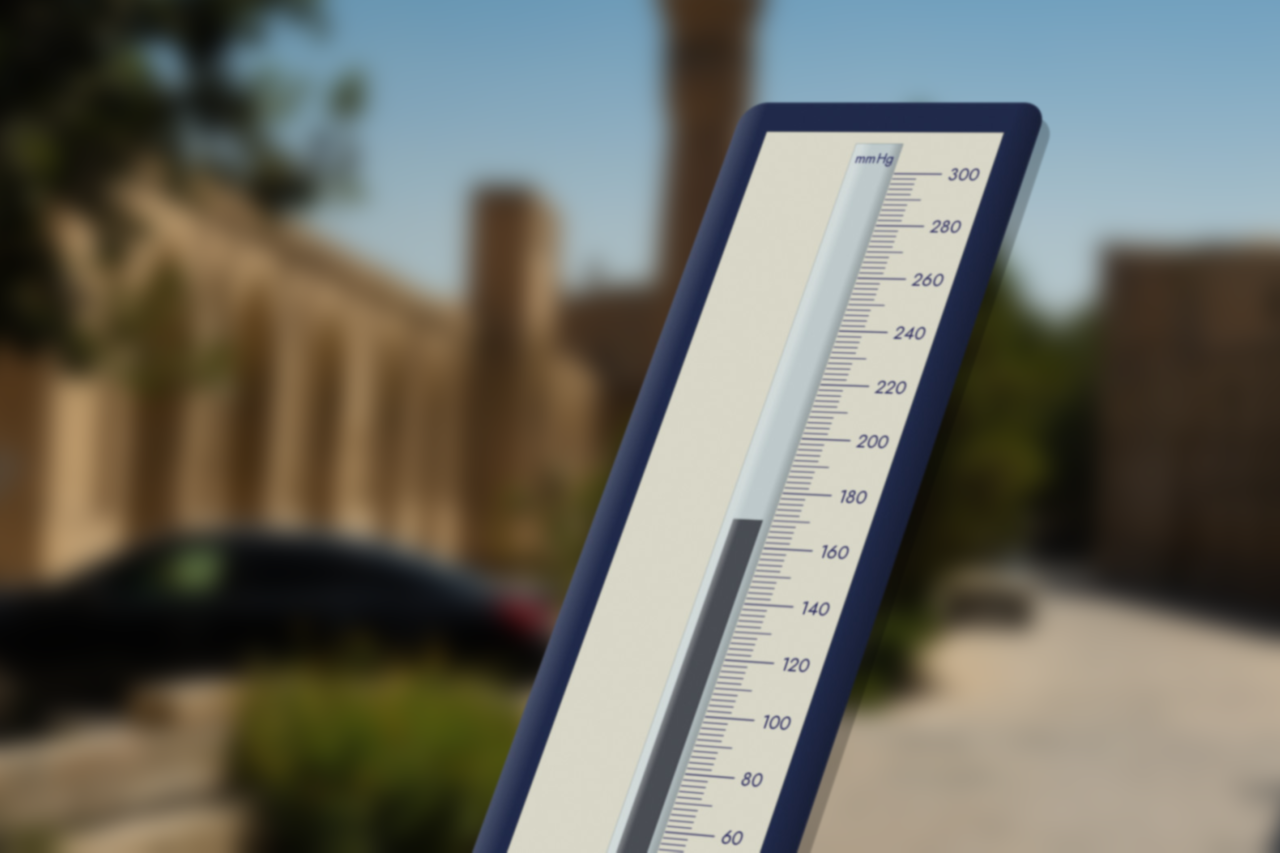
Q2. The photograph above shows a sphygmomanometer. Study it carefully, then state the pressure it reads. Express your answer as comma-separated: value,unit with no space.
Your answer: 170,mmHg
